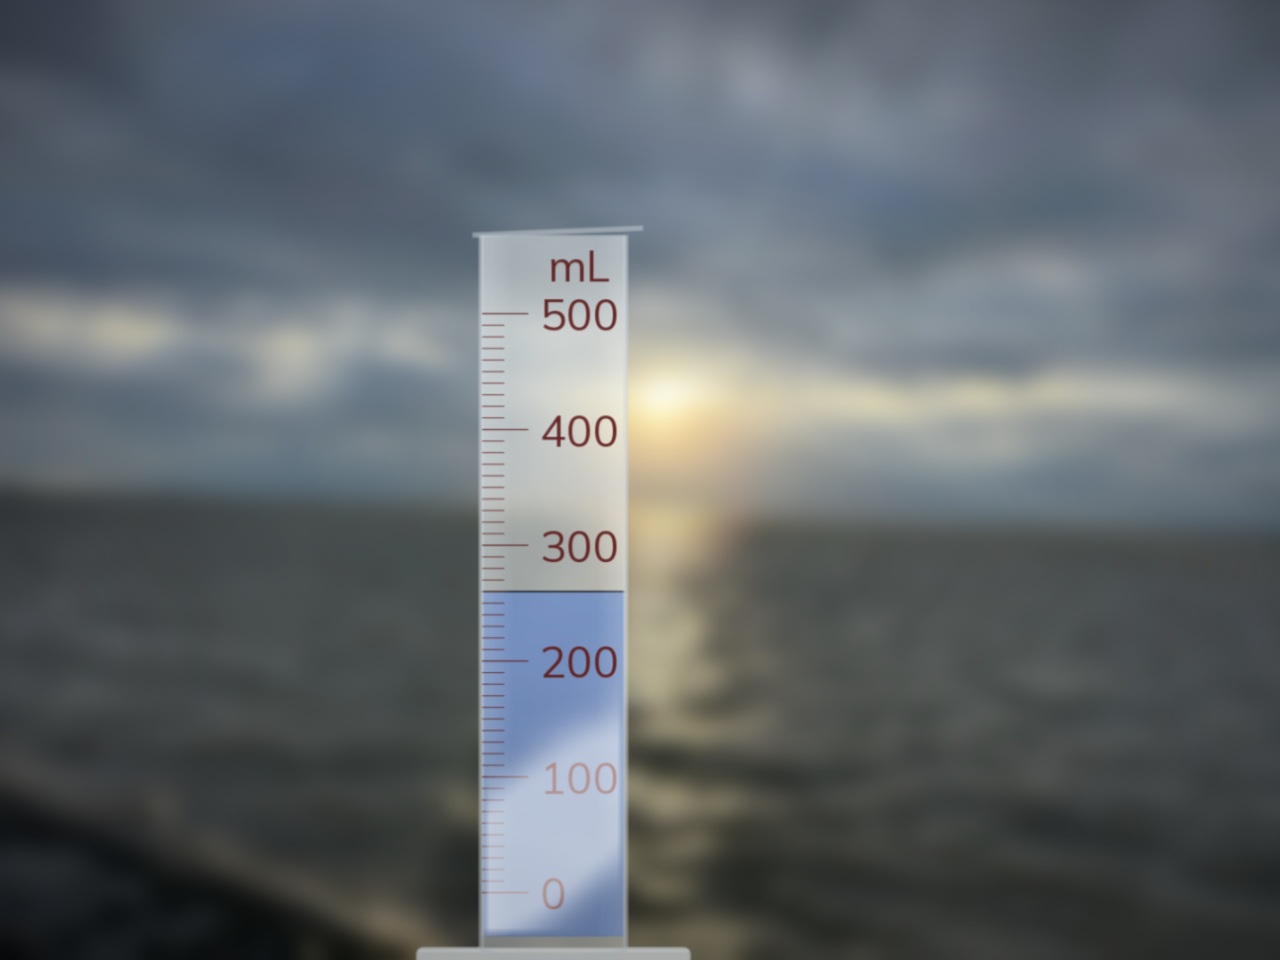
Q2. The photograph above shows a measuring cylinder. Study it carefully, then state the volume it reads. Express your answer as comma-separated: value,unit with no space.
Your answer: 260,mL
